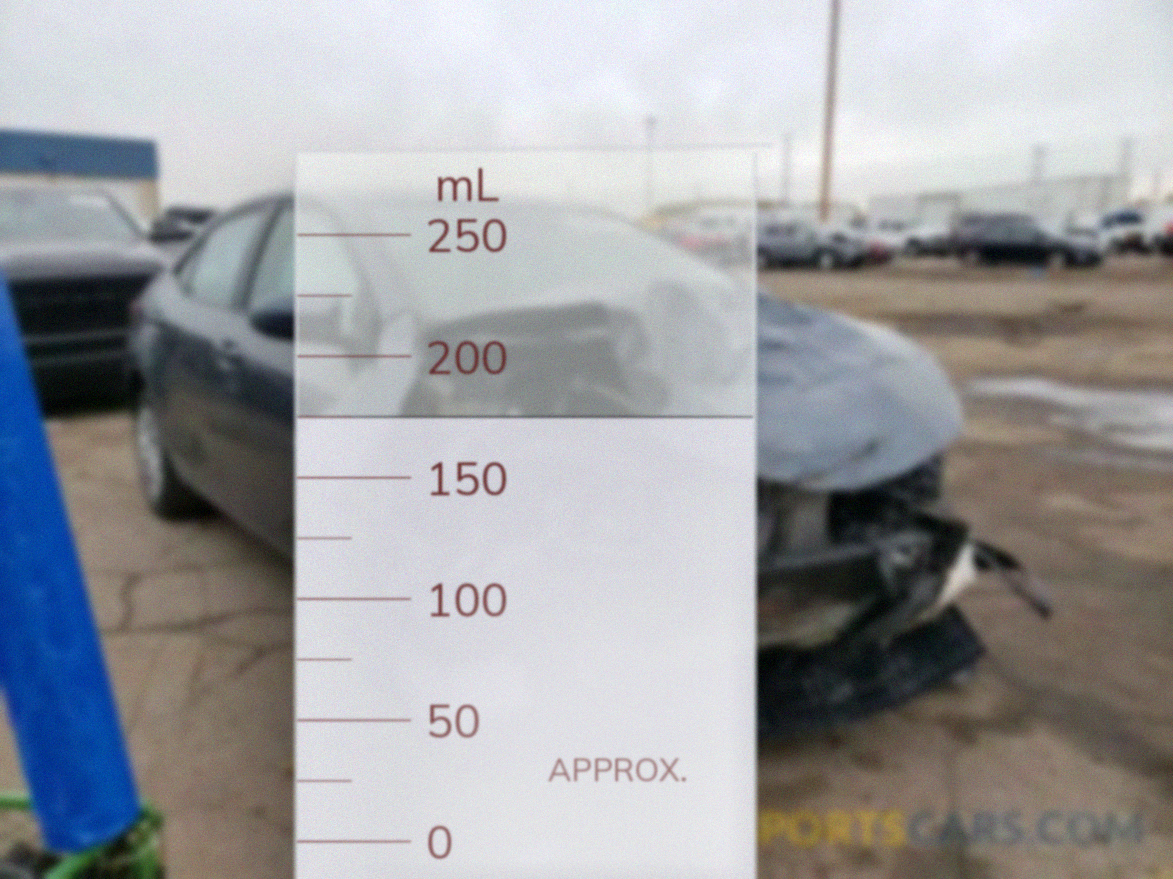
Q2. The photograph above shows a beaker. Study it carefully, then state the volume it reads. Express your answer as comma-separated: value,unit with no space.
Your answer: 175,mL
